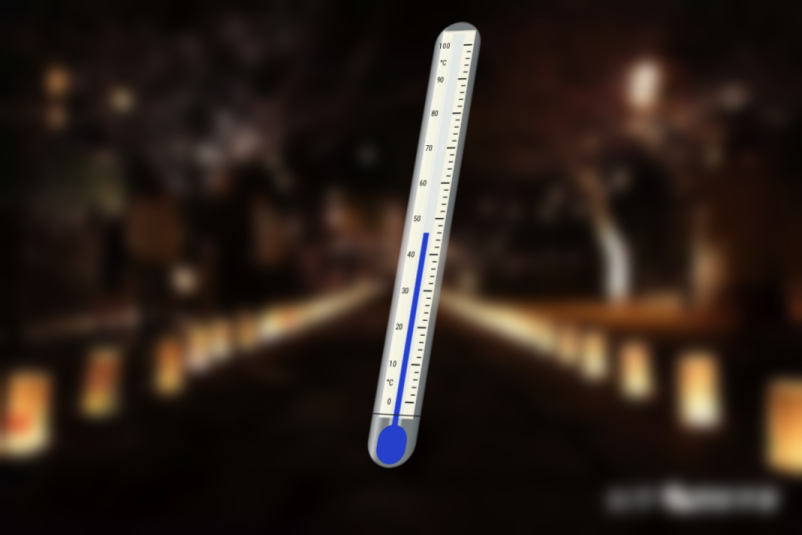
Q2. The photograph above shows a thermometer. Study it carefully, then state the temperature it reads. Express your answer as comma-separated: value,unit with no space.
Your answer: 46,°C
